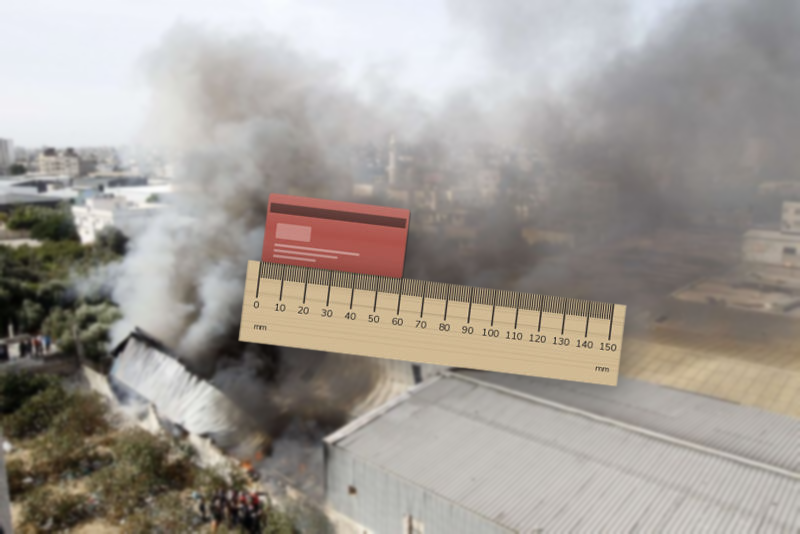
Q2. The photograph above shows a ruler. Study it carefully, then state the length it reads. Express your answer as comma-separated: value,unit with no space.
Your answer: 60,mm
